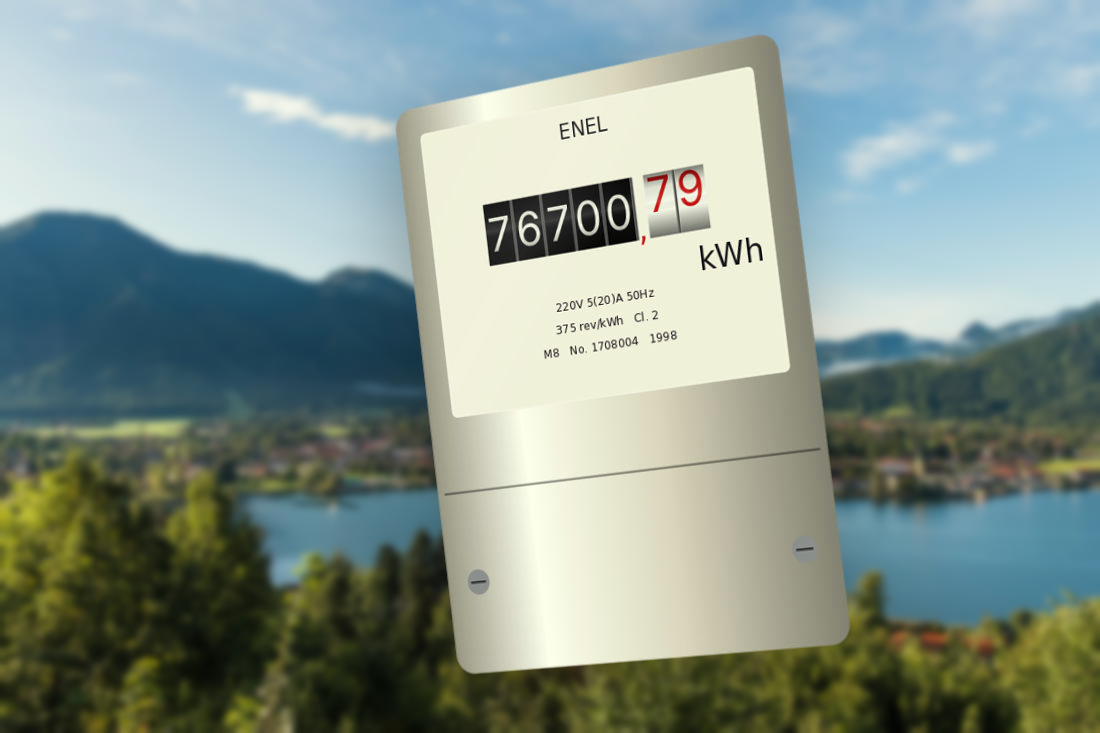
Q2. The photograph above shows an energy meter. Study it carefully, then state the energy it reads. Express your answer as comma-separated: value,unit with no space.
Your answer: 76700.79,kWh
